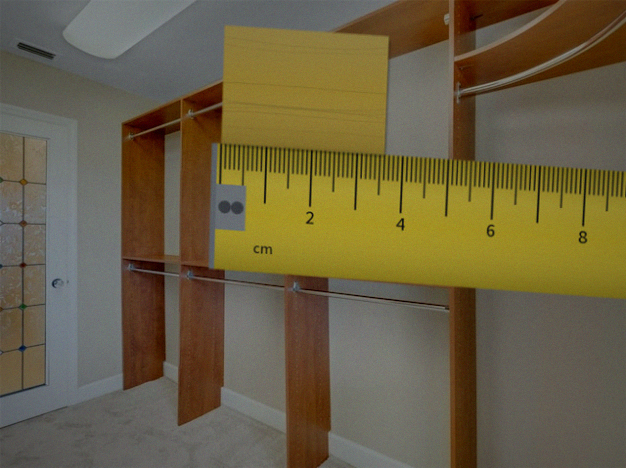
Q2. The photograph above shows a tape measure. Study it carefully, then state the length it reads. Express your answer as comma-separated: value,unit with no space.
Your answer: 3.6,cm
